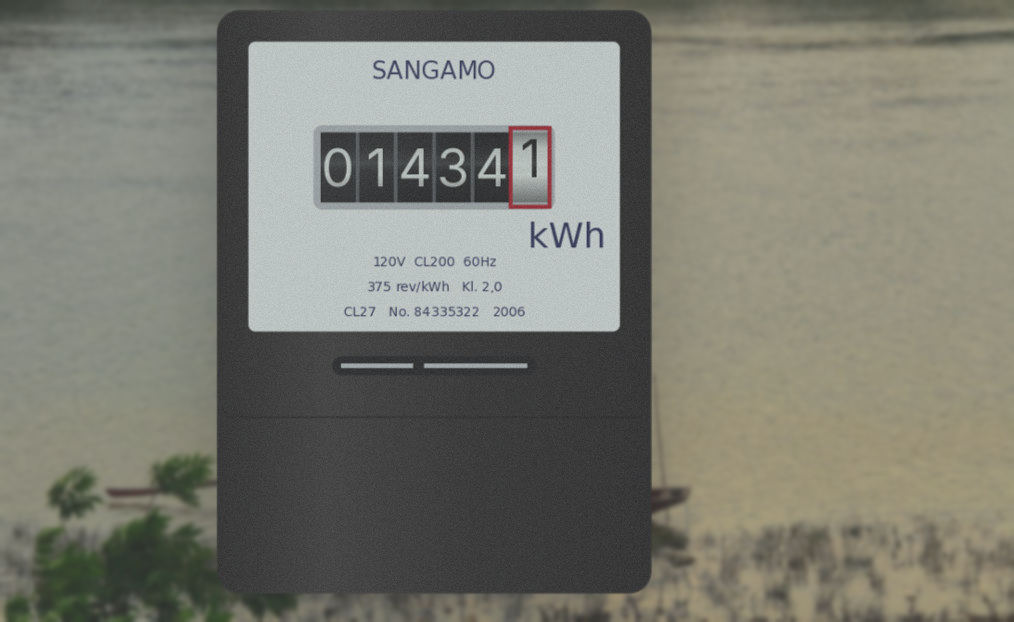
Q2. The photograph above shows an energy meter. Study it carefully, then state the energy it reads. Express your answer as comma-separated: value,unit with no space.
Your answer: 1434.1,kWh
